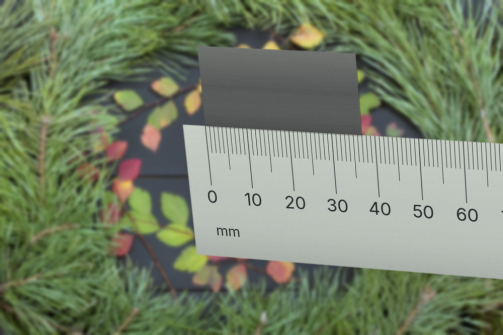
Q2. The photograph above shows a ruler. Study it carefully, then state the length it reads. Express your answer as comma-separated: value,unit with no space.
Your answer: 37,mm
